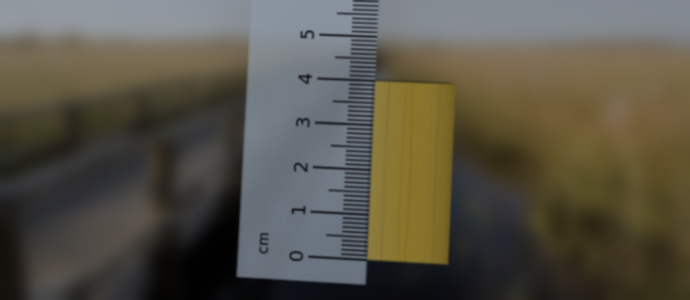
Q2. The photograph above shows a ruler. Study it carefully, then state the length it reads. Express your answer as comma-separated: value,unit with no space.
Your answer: 4,cm
